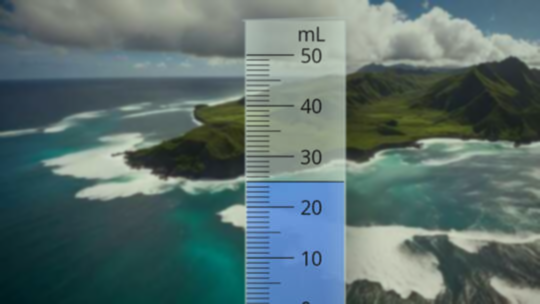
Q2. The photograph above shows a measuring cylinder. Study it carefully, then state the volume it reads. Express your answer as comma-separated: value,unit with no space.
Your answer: 25,mL
